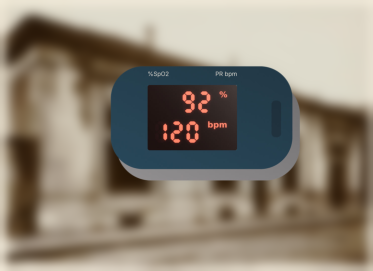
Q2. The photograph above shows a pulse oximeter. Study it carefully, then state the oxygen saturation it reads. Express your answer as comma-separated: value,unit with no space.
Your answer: 92,%
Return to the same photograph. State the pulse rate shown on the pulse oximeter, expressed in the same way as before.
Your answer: 120,bpm
